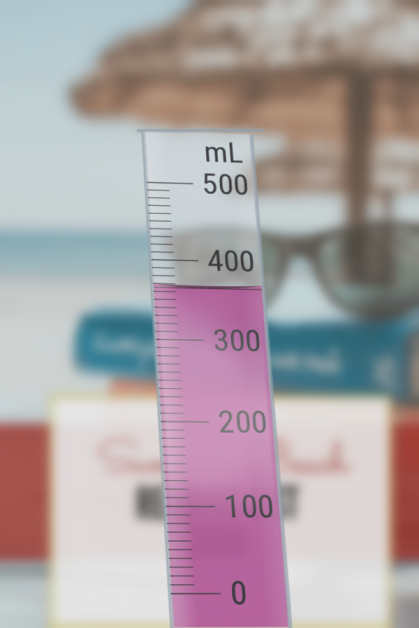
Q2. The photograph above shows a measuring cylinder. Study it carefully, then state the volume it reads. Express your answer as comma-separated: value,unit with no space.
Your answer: 365,mL
